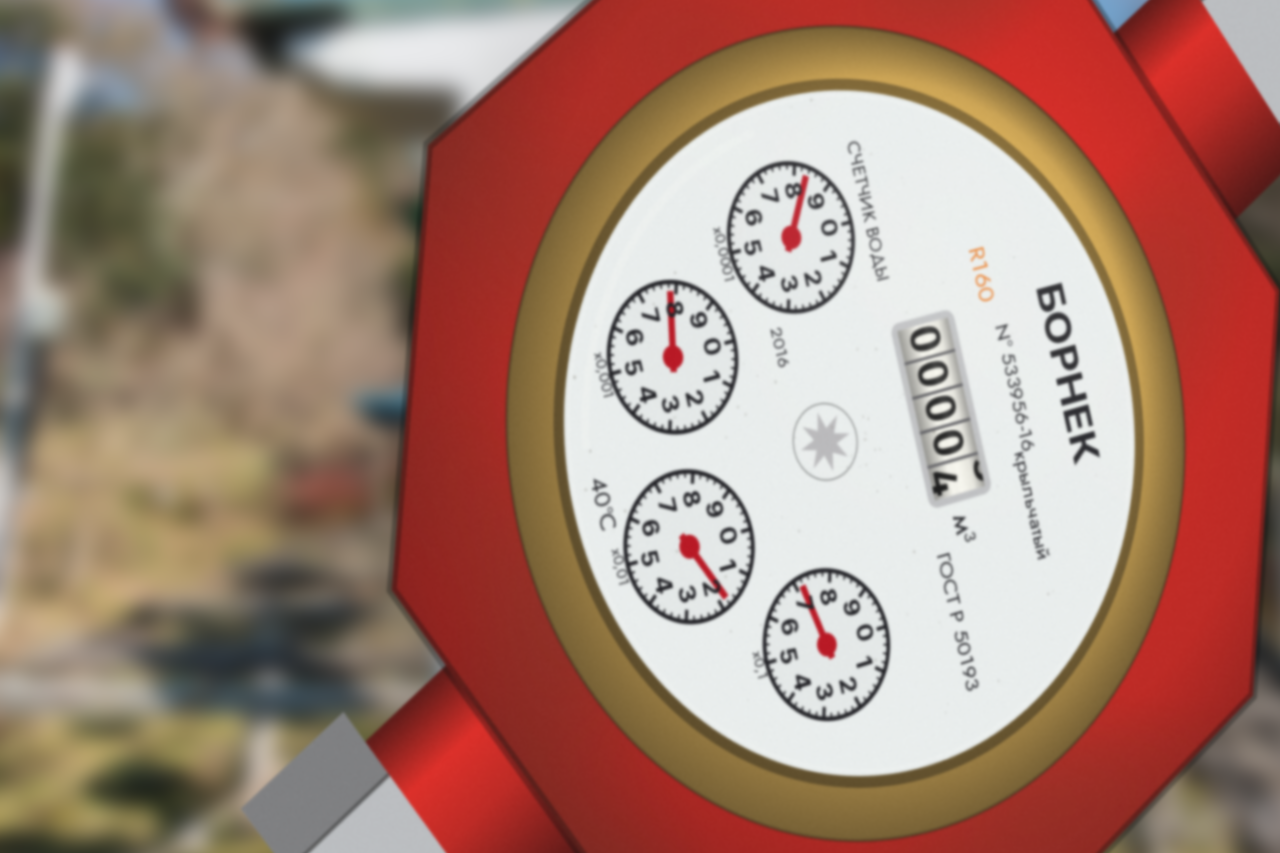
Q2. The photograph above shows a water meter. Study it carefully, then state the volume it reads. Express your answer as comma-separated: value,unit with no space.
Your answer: 3.7178,m³
